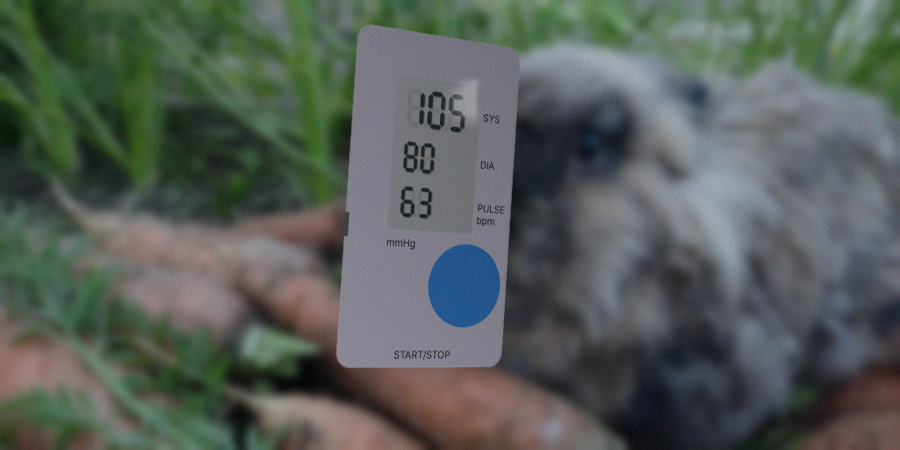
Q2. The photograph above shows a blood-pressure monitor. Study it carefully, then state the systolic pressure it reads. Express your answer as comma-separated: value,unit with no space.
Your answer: 105,mmHg
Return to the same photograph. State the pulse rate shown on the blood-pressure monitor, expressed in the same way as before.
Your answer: 63,bpm
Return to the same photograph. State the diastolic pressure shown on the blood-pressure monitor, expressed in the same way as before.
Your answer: 80,mmHg
